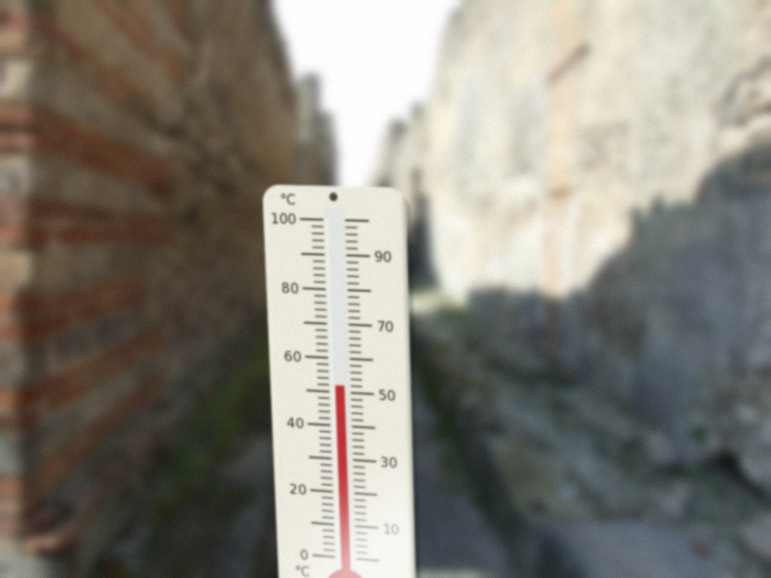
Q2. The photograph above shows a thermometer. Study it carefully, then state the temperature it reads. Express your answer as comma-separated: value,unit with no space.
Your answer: 52,°C
